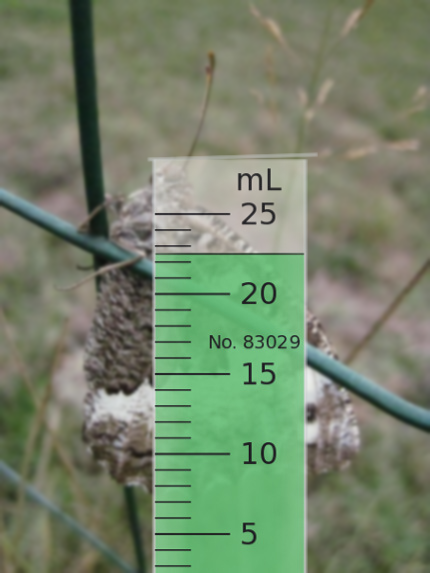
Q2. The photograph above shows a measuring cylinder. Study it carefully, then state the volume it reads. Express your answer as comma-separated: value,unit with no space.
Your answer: 22.5,mL
